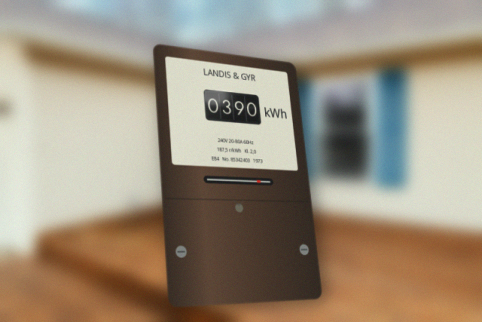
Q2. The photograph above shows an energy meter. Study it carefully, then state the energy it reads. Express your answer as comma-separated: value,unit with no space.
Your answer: 390,kWh
